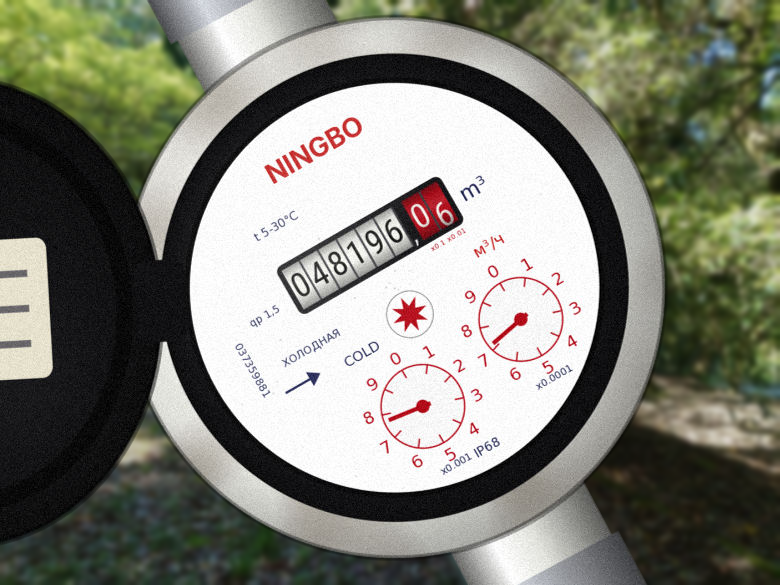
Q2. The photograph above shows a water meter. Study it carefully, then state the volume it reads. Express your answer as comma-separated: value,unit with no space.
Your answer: 48196.0577,m³
